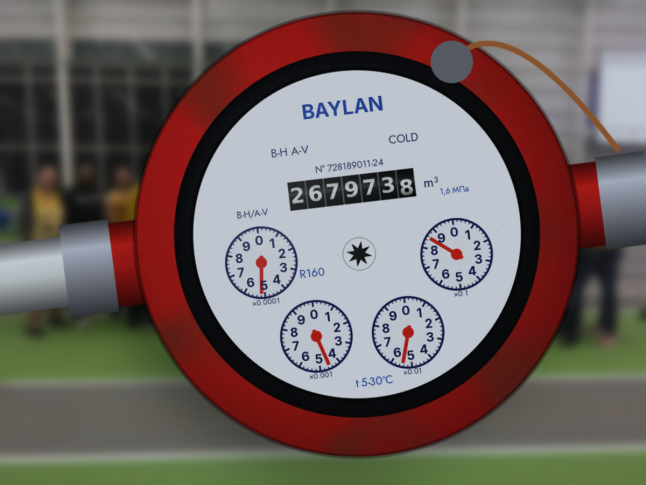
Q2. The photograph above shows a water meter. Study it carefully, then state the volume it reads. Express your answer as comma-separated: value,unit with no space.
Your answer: 2679737.8545,m³
